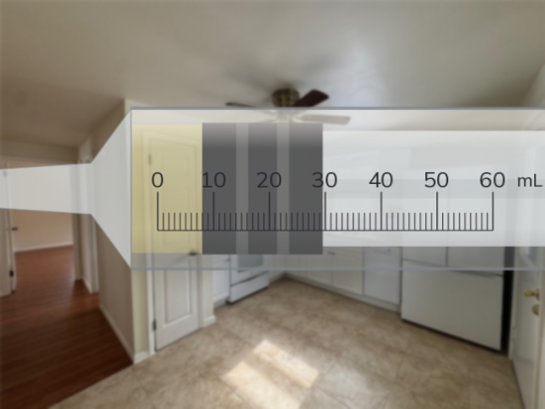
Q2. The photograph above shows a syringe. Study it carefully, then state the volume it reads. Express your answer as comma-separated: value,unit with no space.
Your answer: 8,mL
